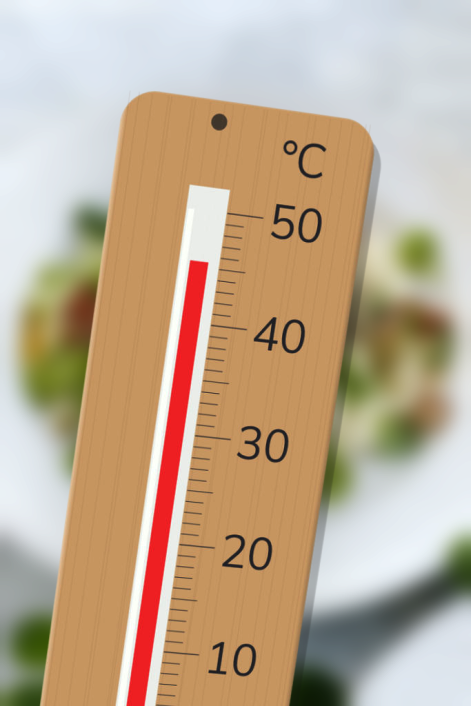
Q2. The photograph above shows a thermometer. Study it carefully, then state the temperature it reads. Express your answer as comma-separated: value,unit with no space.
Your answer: 45.5,°C
